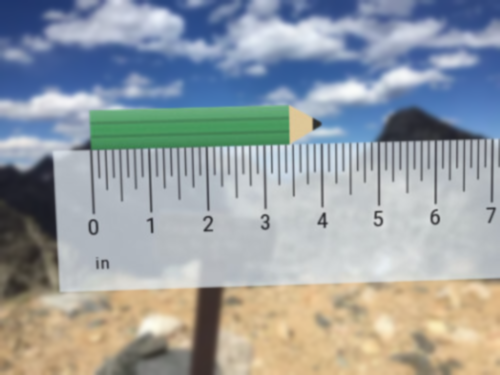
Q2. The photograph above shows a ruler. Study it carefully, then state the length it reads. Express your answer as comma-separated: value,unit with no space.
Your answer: 4,in
